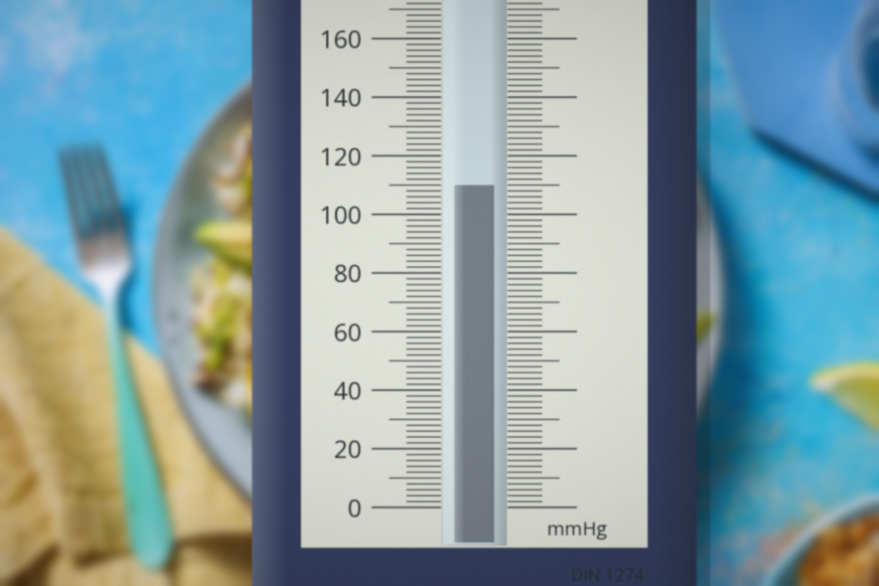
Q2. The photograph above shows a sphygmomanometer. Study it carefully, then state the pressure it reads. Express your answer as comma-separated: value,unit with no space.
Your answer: 110,mmHg
